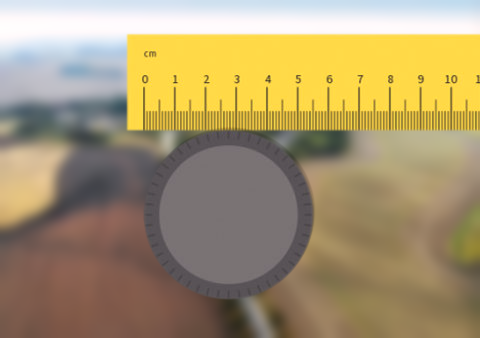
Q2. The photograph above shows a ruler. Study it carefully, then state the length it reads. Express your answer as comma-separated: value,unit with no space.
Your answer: 5.5,cm
